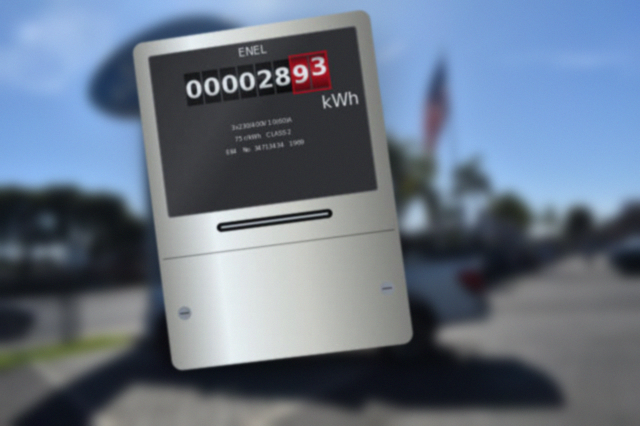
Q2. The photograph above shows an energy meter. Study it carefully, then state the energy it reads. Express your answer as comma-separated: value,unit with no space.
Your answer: 28.93,kWh
